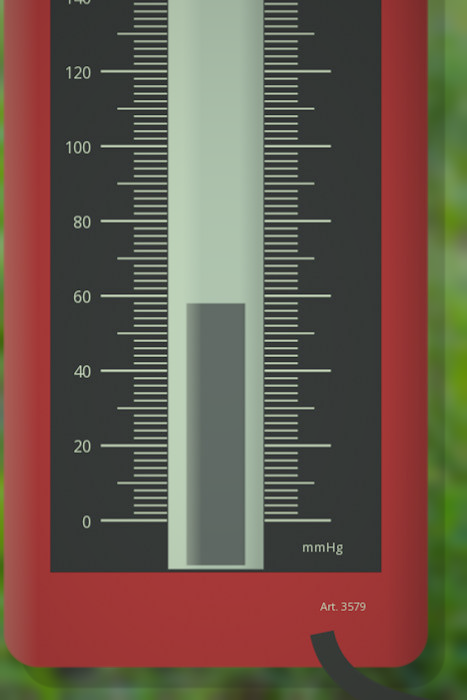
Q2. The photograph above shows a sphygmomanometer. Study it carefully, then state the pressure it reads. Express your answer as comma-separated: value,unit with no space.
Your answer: 58,mmHg
